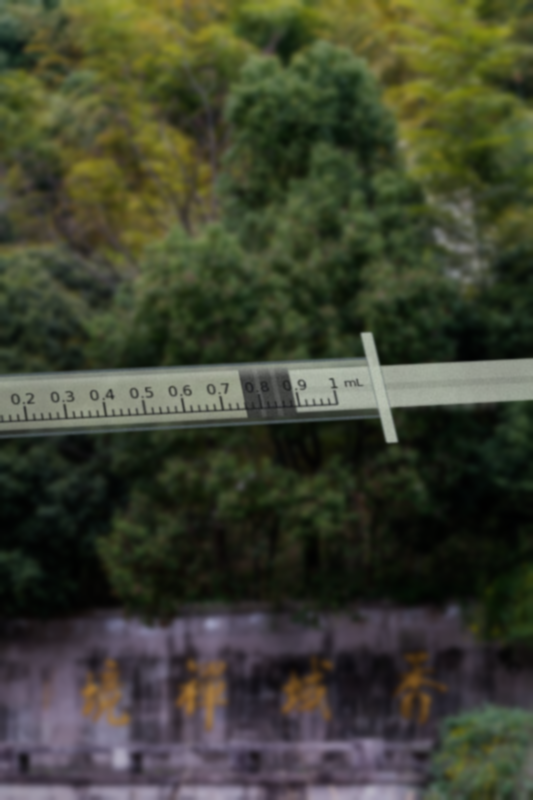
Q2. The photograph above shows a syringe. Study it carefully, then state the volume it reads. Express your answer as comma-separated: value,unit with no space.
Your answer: 0.76,mL
